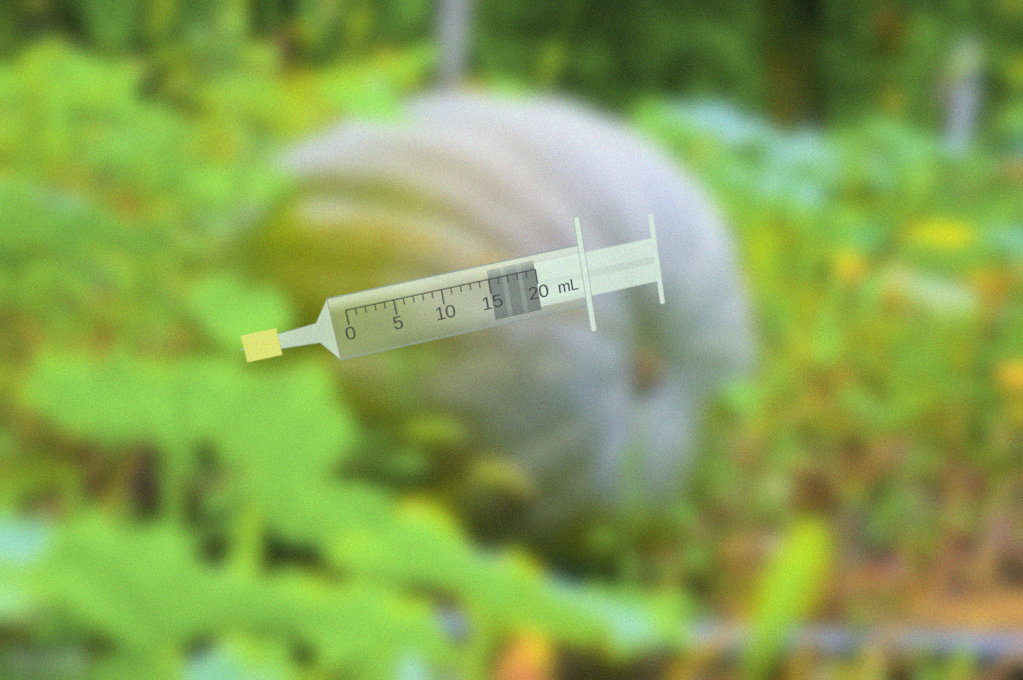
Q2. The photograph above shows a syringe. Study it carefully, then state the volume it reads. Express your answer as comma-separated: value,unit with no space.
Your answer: 15,mL
